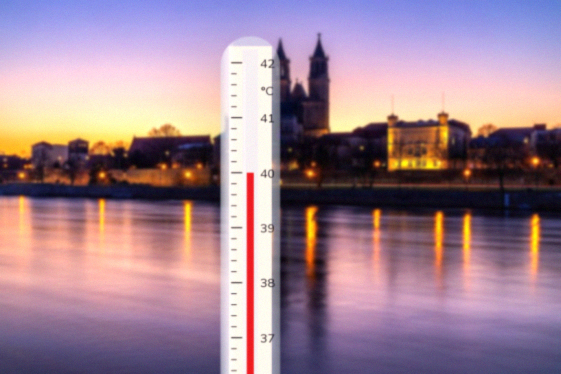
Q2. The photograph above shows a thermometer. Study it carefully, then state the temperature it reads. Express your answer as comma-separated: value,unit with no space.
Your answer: 40,°C
